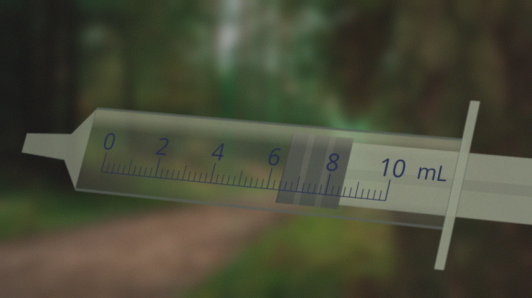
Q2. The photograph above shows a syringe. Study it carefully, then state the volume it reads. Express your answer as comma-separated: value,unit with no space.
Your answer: 6.4,mL
